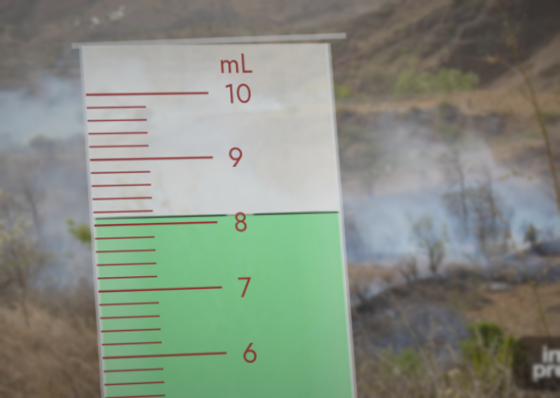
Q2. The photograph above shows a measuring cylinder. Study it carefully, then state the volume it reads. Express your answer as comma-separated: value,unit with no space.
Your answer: 8.1,mL
